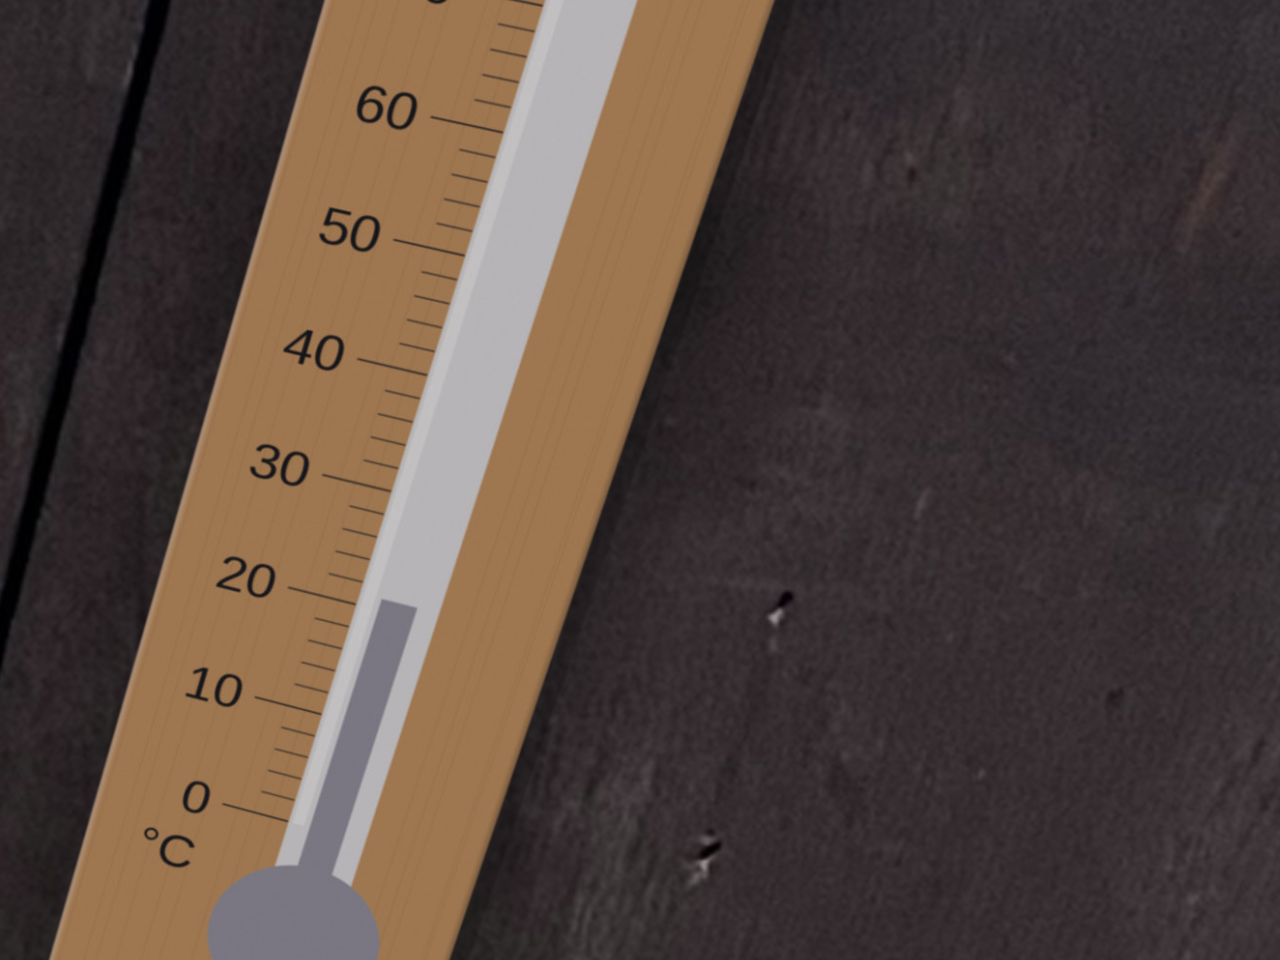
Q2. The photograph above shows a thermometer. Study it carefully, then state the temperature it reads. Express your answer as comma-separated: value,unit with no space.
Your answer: 21,°C
